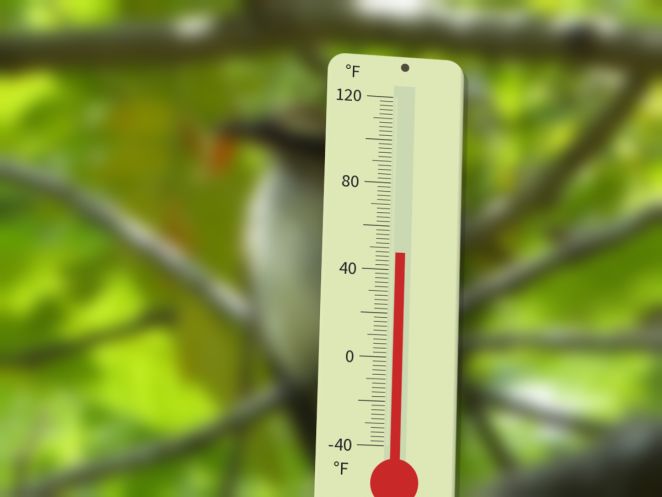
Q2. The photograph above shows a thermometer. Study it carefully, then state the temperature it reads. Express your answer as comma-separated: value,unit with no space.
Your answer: 48,°F
